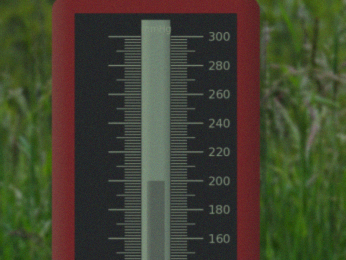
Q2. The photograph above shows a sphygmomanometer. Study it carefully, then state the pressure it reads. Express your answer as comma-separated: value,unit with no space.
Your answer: 200,mmHg
